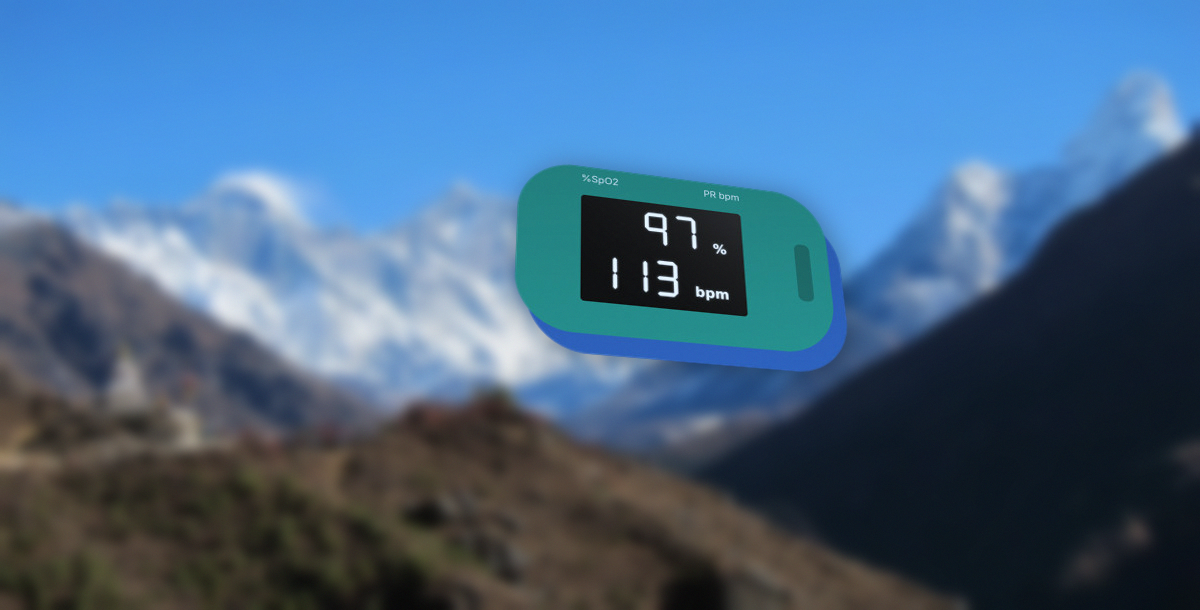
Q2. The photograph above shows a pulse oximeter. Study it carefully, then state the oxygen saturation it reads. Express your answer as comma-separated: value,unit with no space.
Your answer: 97,%
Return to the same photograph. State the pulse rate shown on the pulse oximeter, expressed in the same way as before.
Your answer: 113,bpm
